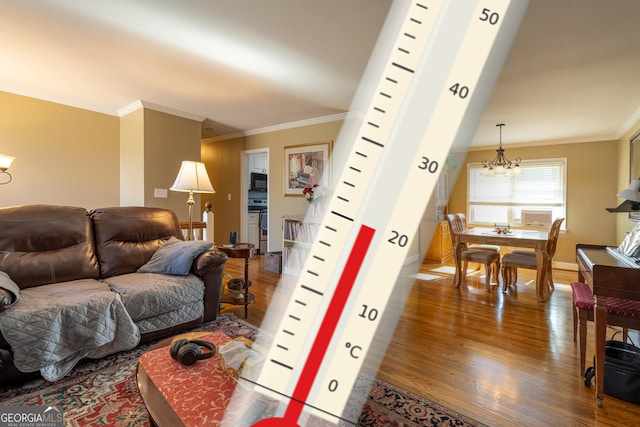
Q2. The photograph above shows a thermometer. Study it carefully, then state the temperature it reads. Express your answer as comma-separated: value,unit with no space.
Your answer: 20,°C
